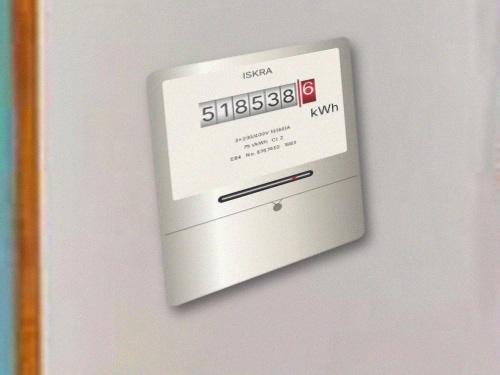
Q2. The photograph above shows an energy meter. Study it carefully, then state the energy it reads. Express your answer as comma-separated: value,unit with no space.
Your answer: 518538.6,kWh
